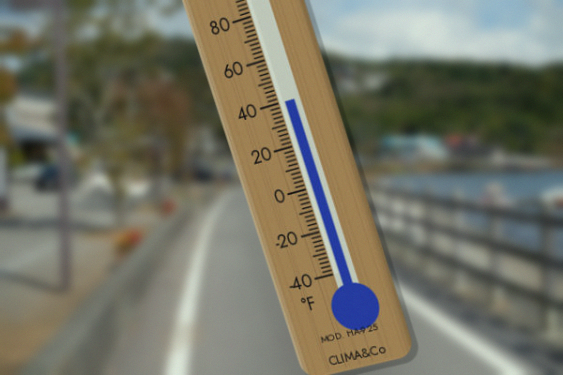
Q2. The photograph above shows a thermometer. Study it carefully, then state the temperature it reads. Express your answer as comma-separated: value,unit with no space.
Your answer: 40,°F
